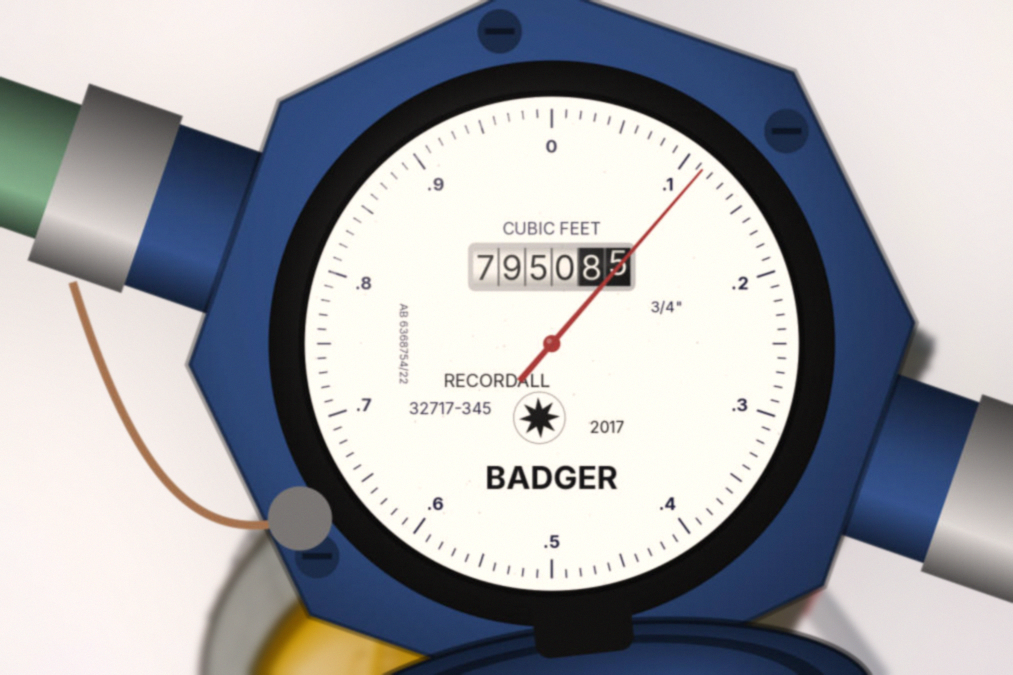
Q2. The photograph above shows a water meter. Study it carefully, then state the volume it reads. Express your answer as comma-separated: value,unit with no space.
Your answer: 795085.11,ft³
